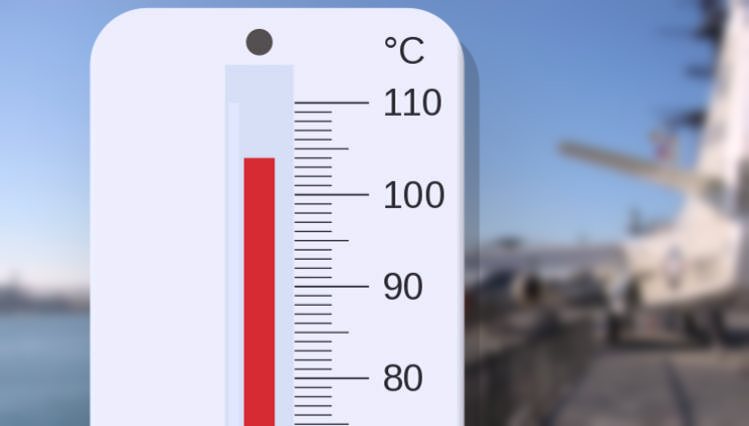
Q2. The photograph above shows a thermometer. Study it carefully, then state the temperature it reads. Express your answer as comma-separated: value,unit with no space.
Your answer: 104,°C
